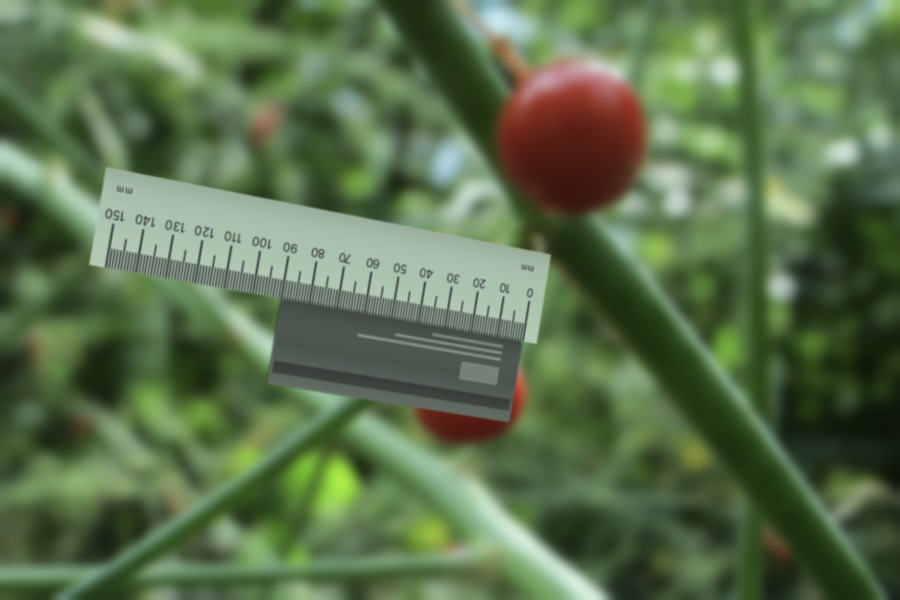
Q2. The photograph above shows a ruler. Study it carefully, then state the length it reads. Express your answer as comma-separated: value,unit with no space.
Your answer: 90,mm
